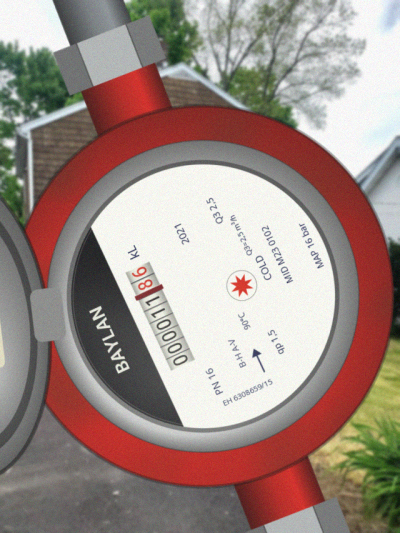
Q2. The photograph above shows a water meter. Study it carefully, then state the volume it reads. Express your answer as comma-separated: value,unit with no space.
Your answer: 11.86,kL
